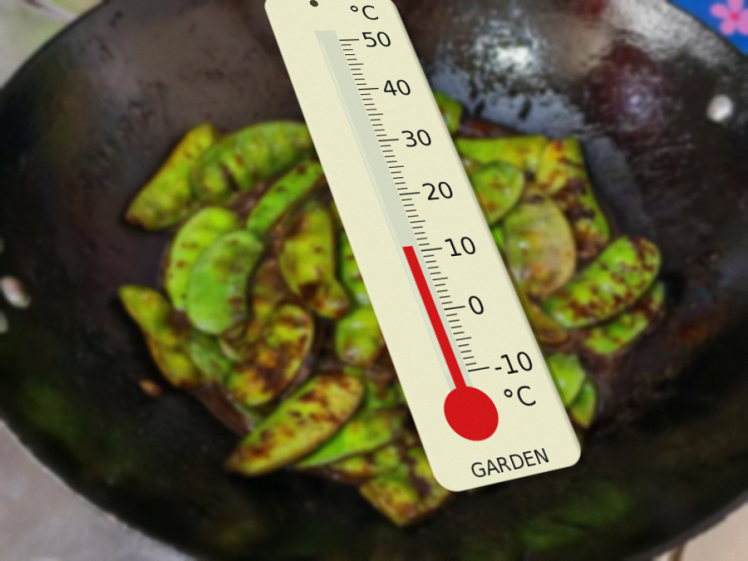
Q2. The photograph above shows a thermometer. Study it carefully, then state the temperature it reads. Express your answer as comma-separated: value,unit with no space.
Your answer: 11,°C
